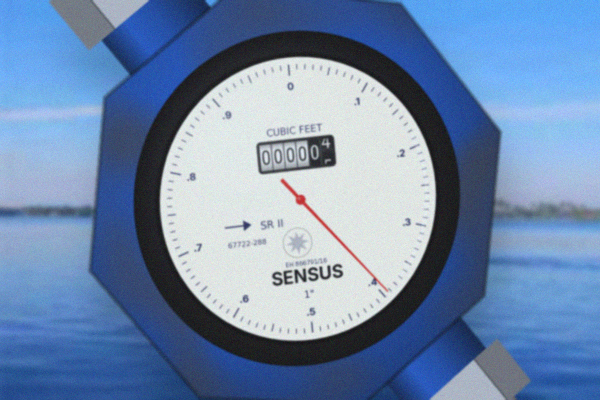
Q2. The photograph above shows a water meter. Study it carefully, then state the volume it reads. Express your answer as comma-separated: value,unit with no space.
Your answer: 4.39,ft³
